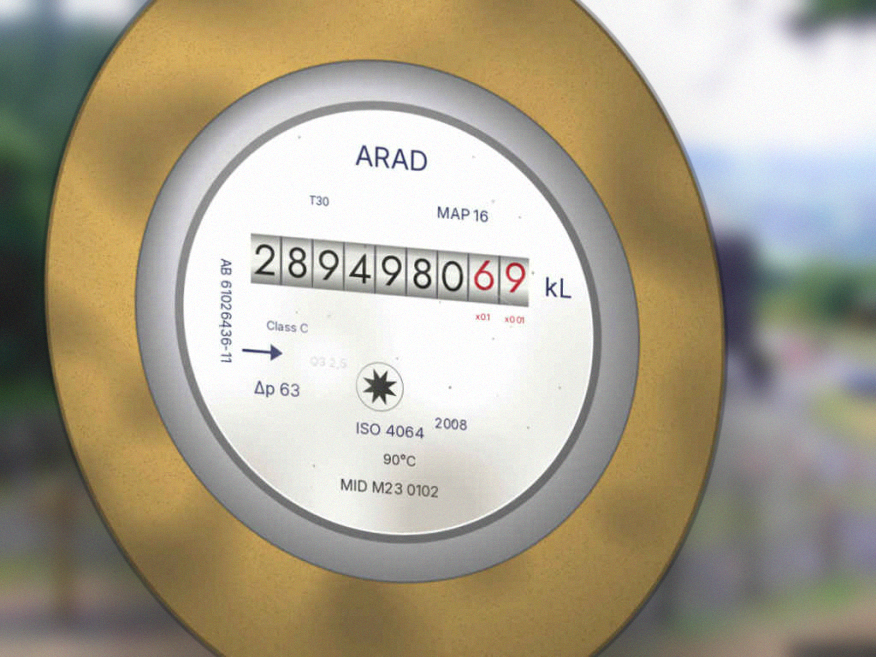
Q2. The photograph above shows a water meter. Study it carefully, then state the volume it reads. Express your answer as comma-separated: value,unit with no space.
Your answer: 2894980.69,kL
